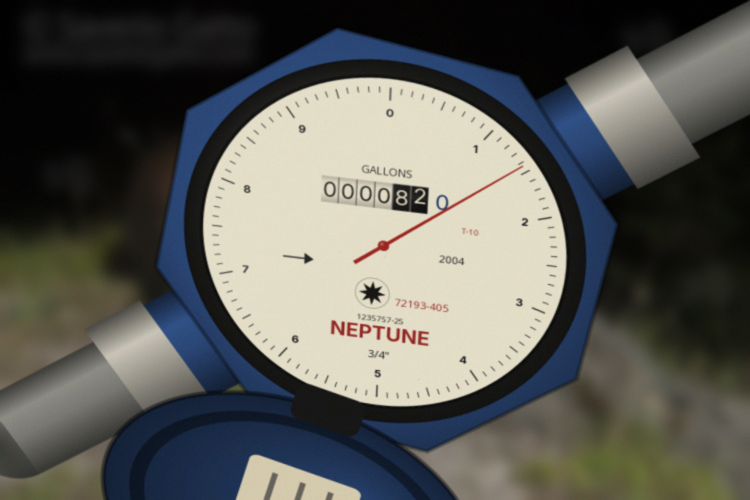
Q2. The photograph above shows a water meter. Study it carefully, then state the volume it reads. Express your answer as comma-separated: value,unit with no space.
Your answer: 821.4,gal
